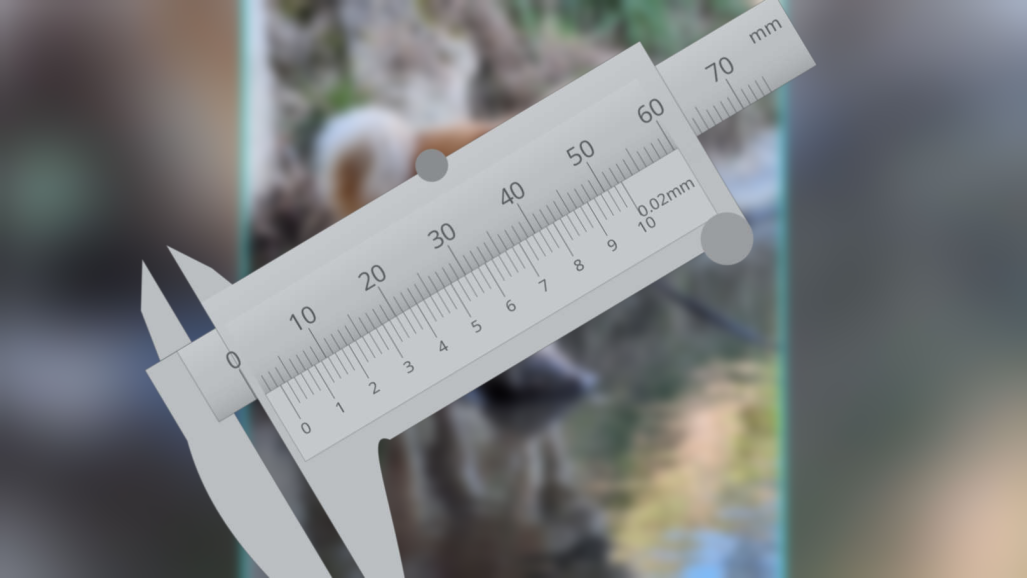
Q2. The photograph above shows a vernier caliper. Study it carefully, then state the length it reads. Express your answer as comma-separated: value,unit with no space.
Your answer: 3.4,mm
